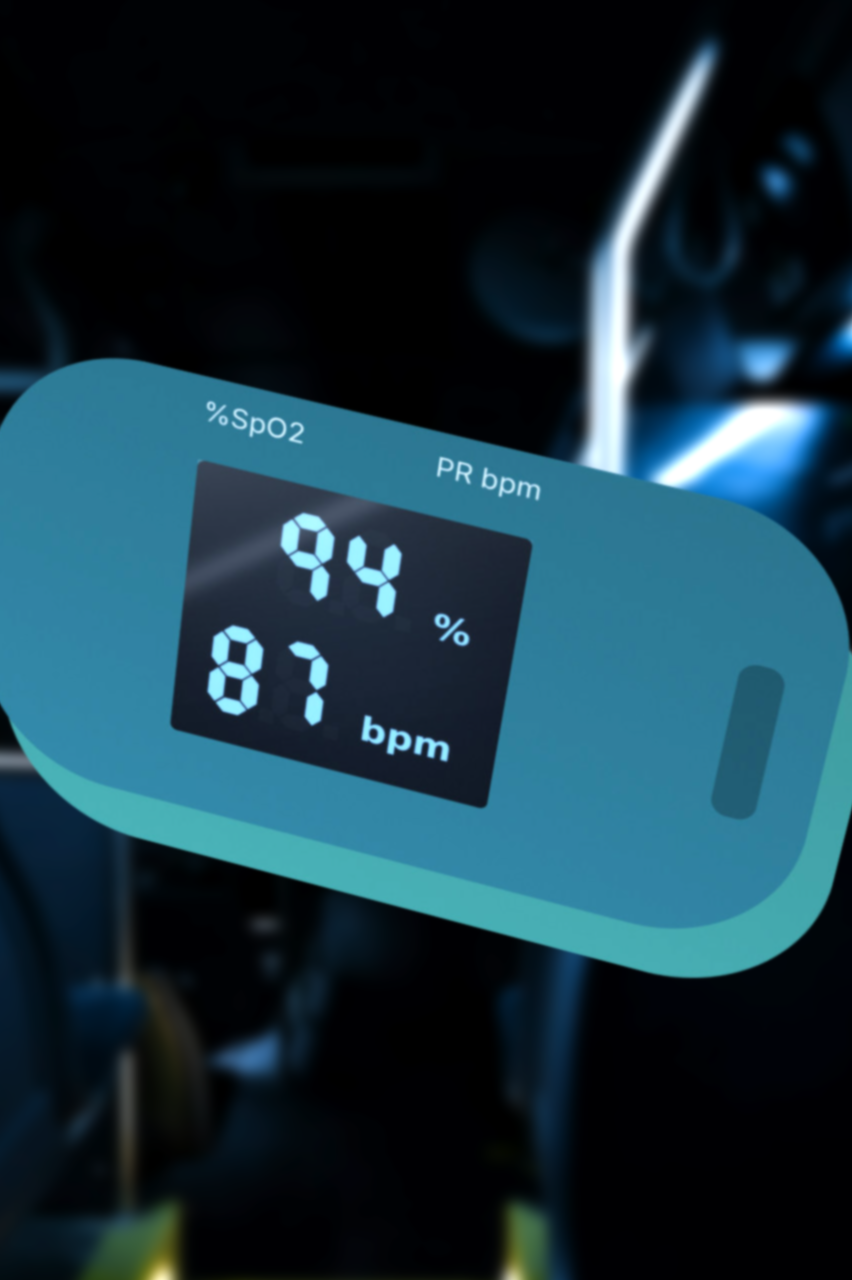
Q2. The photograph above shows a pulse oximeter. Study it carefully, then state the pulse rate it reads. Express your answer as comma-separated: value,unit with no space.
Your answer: 87,bpm
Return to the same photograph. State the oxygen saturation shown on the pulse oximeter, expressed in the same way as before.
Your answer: 94,%
